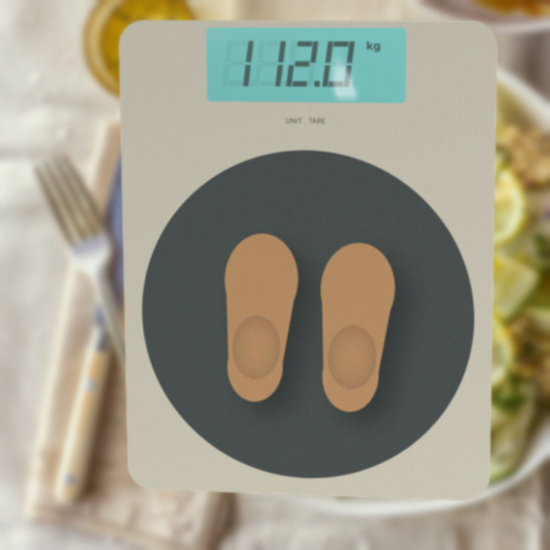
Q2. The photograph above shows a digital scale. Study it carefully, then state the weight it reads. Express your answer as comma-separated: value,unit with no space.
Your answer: 112.0,kg
